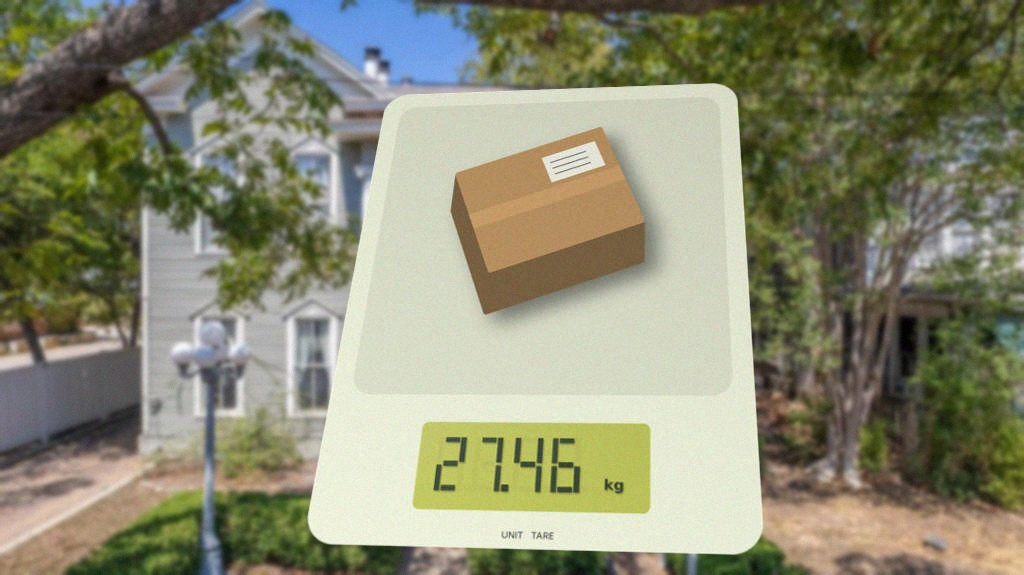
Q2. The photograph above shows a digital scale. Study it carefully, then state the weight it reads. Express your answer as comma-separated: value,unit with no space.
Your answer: 27.46,kg
